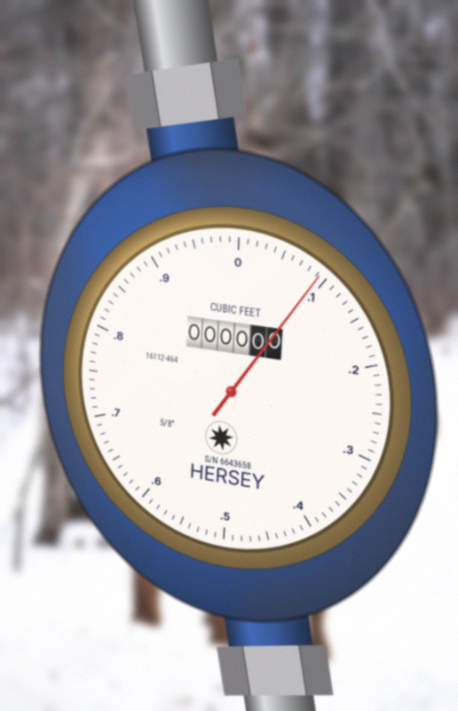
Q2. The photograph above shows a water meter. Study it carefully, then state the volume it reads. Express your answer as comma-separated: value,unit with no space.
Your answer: 0.09,ft³
